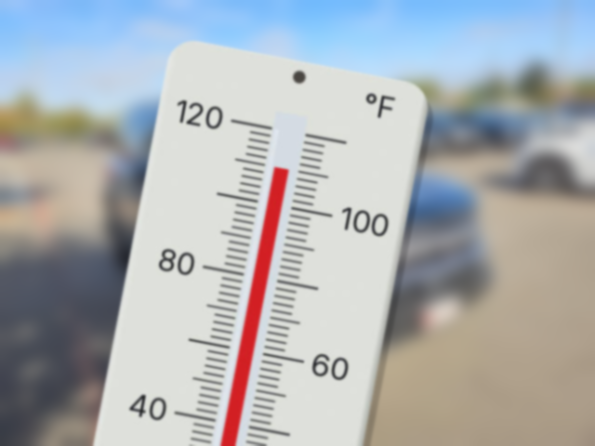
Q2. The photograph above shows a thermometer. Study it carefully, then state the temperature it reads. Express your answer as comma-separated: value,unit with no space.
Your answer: 110,°F
